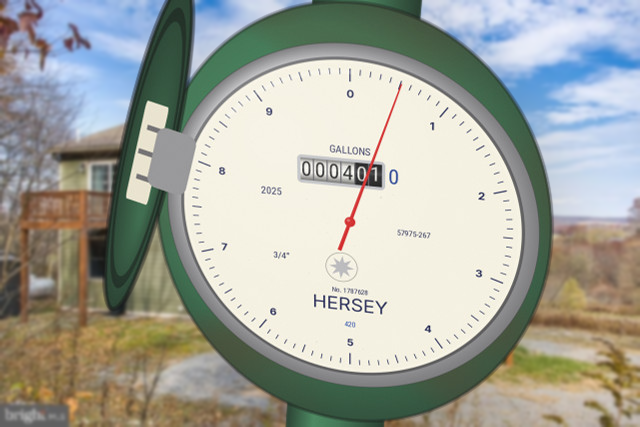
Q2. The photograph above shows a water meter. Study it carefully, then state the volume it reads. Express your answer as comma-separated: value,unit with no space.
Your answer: 4010.5,gal
